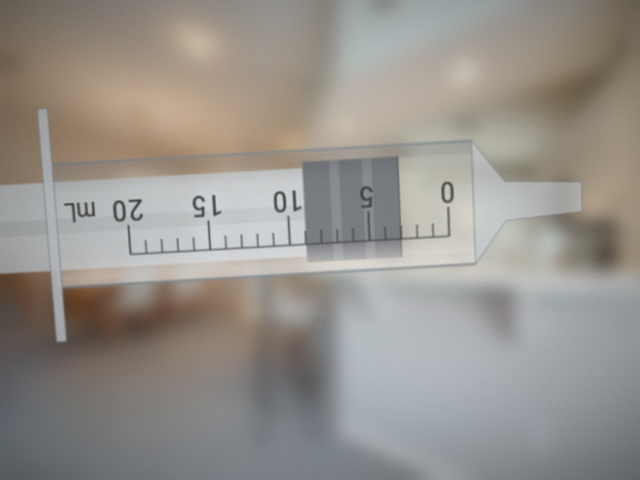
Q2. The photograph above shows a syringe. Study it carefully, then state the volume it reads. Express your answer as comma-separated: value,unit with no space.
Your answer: 3,mL
